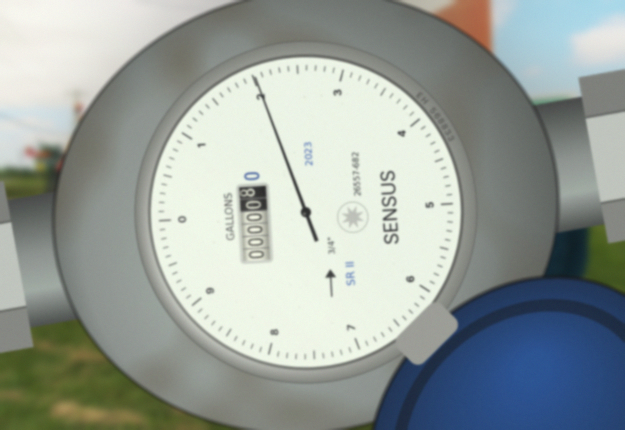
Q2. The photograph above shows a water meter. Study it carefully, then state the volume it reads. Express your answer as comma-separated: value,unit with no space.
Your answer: 82.0,gal
